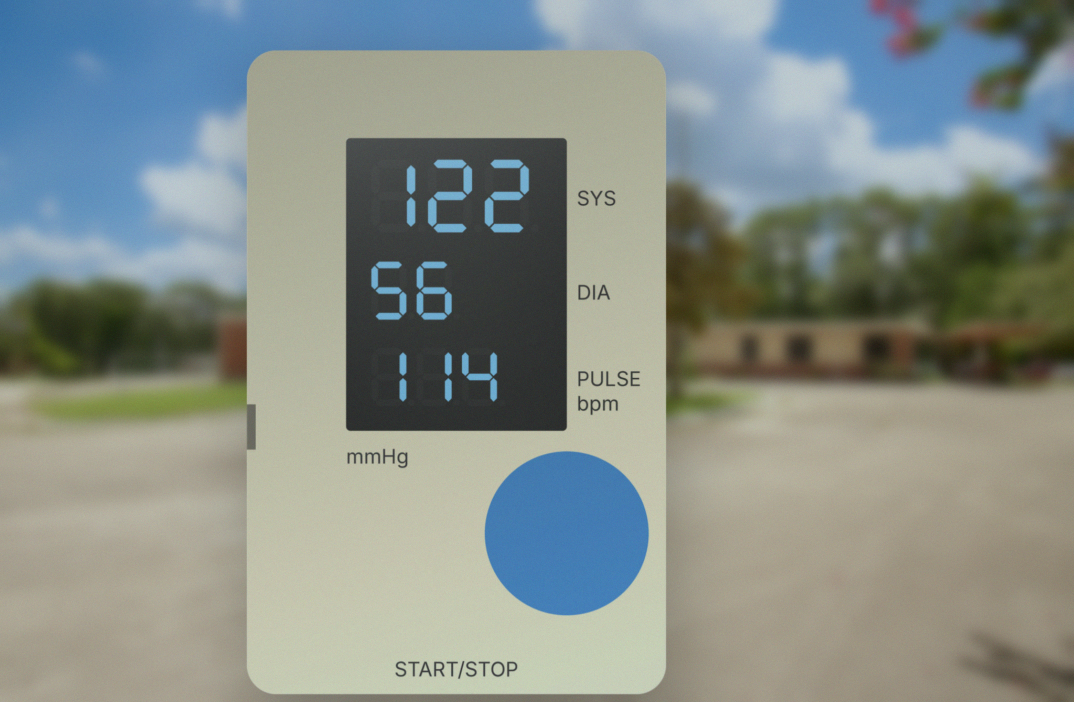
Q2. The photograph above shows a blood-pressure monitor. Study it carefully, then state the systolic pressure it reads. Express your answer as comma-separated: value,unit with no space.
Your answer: 122,mmHg
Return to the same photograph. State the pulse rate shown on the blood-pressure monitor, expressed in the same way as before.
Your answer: 114,bpm
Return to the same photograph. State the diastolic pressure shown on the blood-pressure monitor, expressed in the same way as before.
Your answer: 56,mmHg
